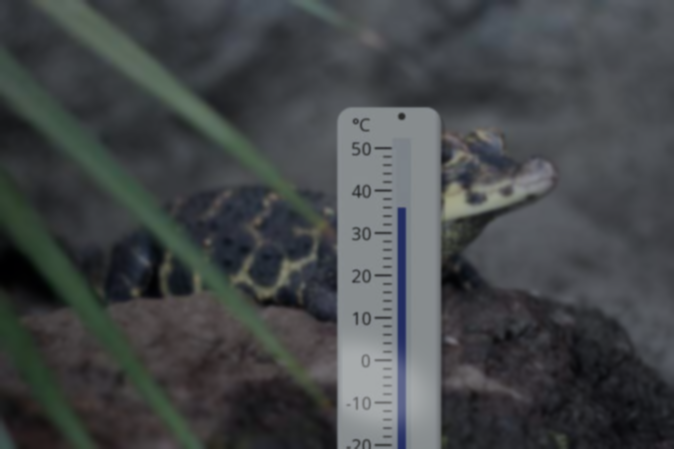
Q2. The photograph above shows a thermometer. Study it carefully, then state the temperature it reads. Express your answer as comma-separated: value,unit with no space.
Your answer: 36,°C
